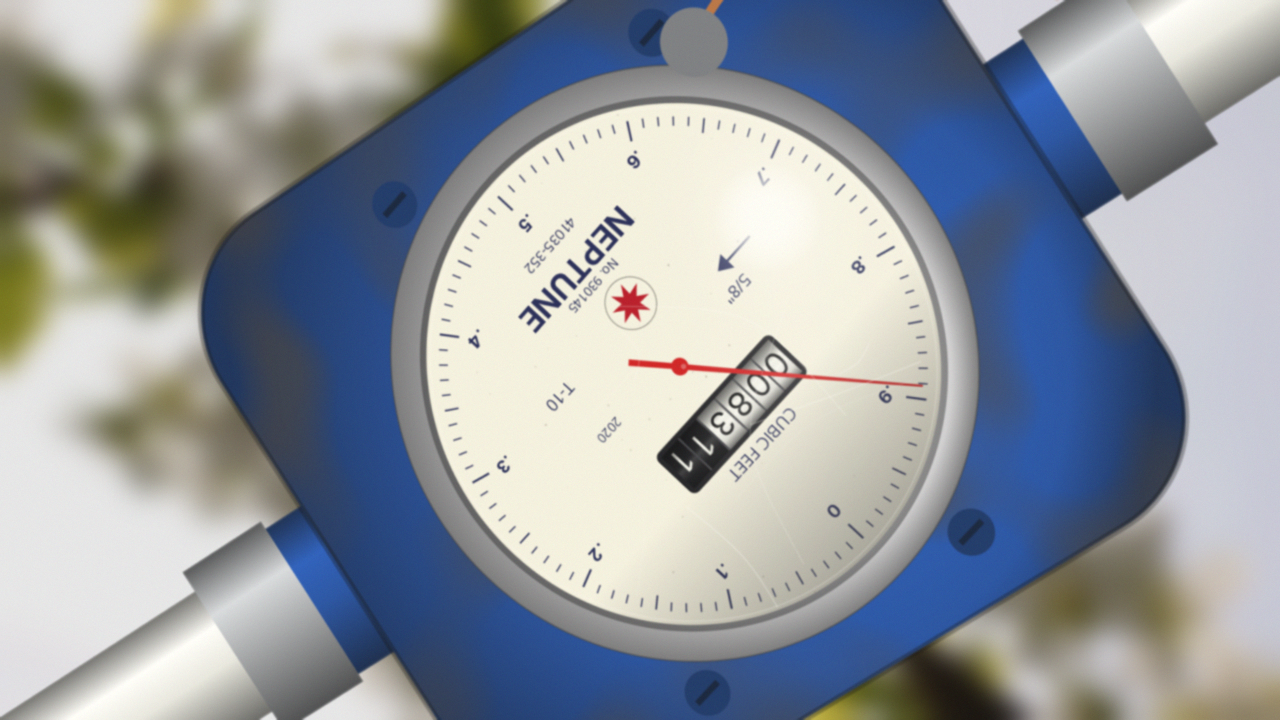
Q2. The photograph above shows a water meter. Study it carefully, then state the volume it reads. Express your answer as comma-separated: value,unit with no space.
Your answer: 8310.89,ft³
